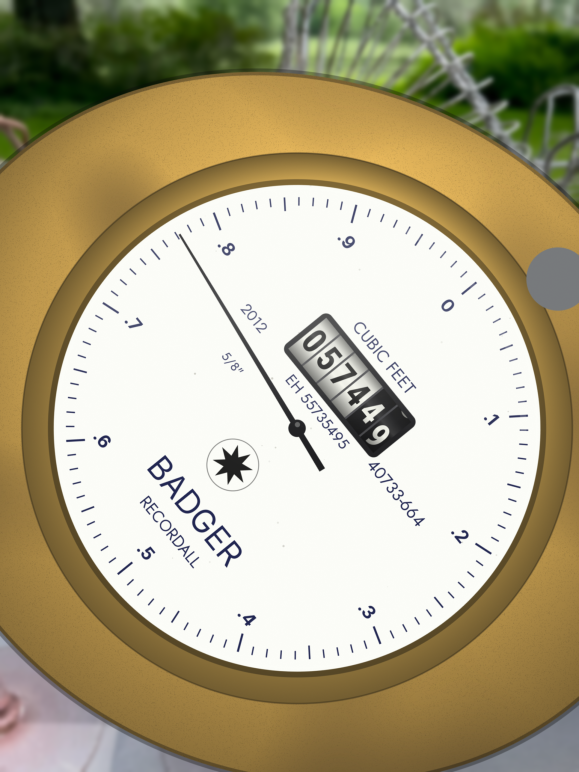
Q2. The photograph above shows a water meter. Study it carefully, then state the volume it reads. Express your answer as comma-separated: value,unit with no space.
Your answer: 57448.77,ft³
